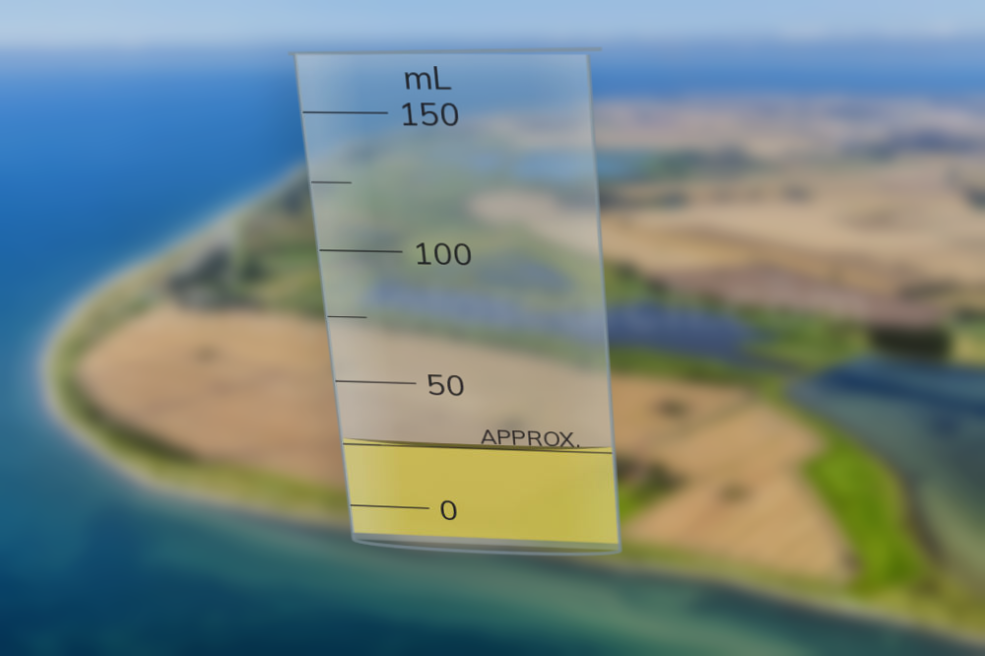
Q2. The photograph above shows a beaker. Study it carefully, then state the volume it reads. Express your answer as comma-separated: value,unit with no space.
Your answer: 25,mL
